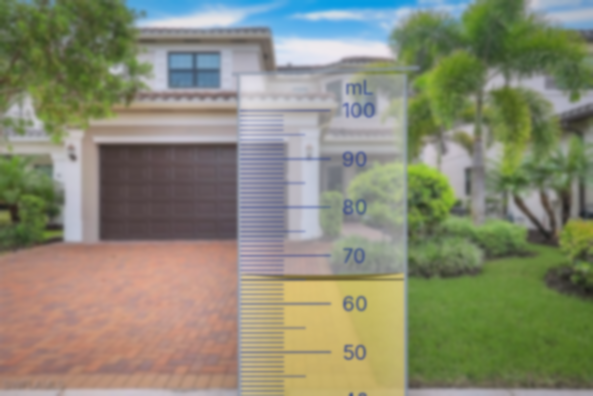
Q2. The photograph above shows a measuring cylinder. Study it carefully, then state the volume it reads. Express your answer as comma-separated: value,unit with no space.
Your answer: 65,mL
